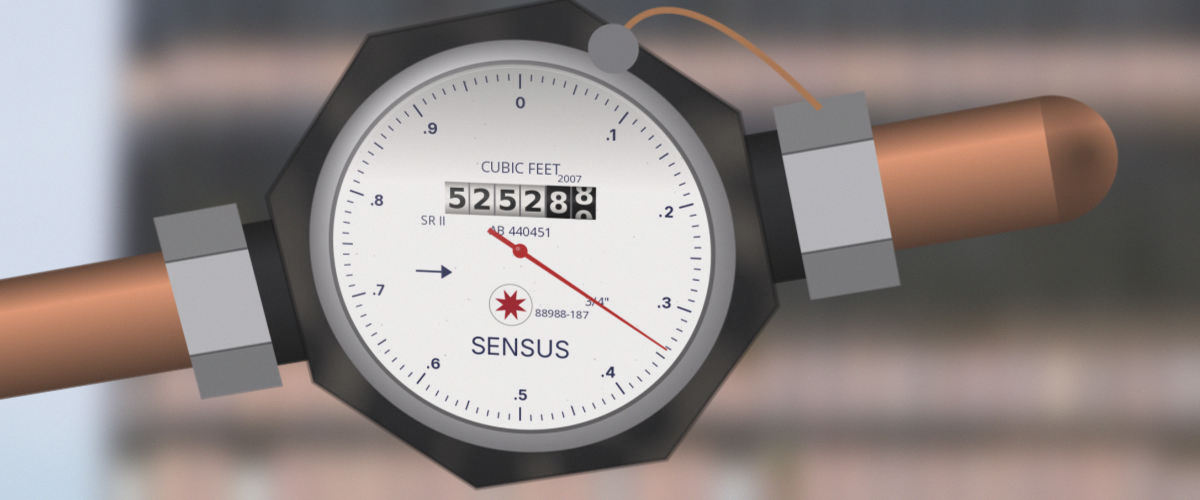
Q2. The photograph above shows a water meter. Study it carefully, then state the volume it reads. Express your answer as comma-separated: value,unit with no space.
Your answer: 525288.34,ft³
